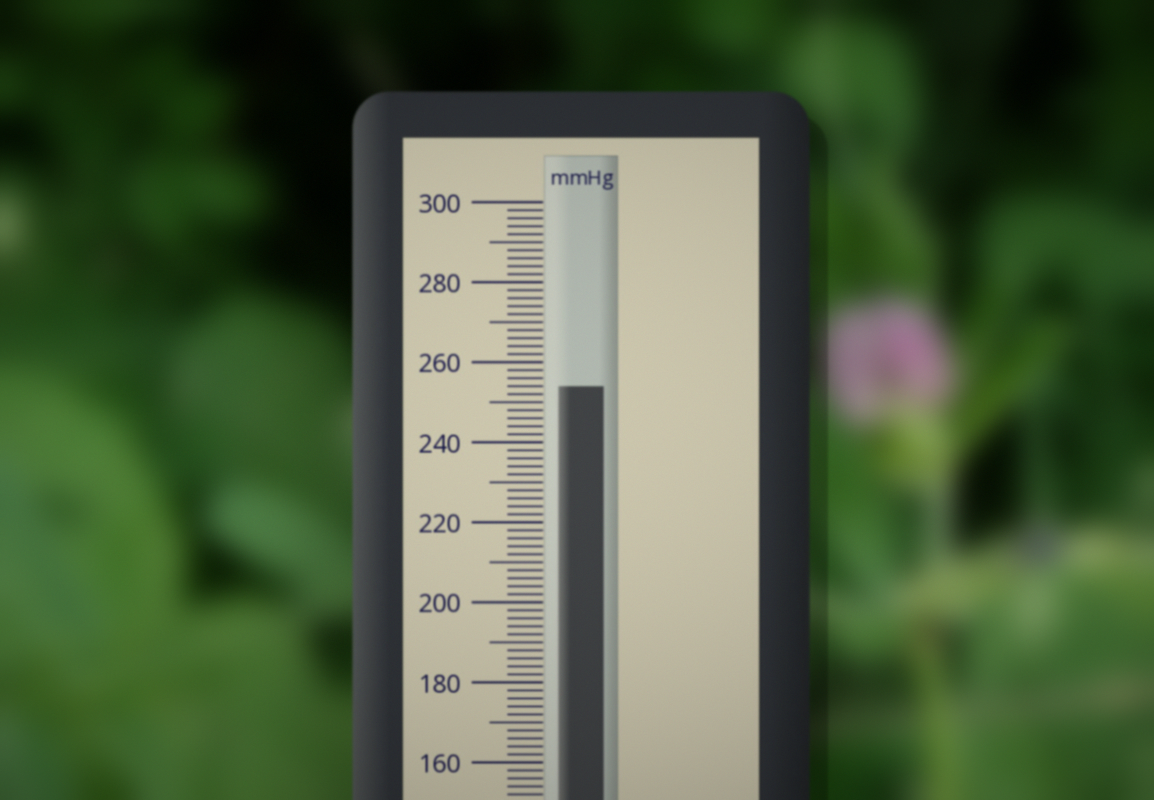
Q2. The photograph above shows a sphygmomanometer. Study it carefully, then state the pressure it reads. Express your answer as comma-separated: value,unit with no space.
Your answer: 254,mmHg
